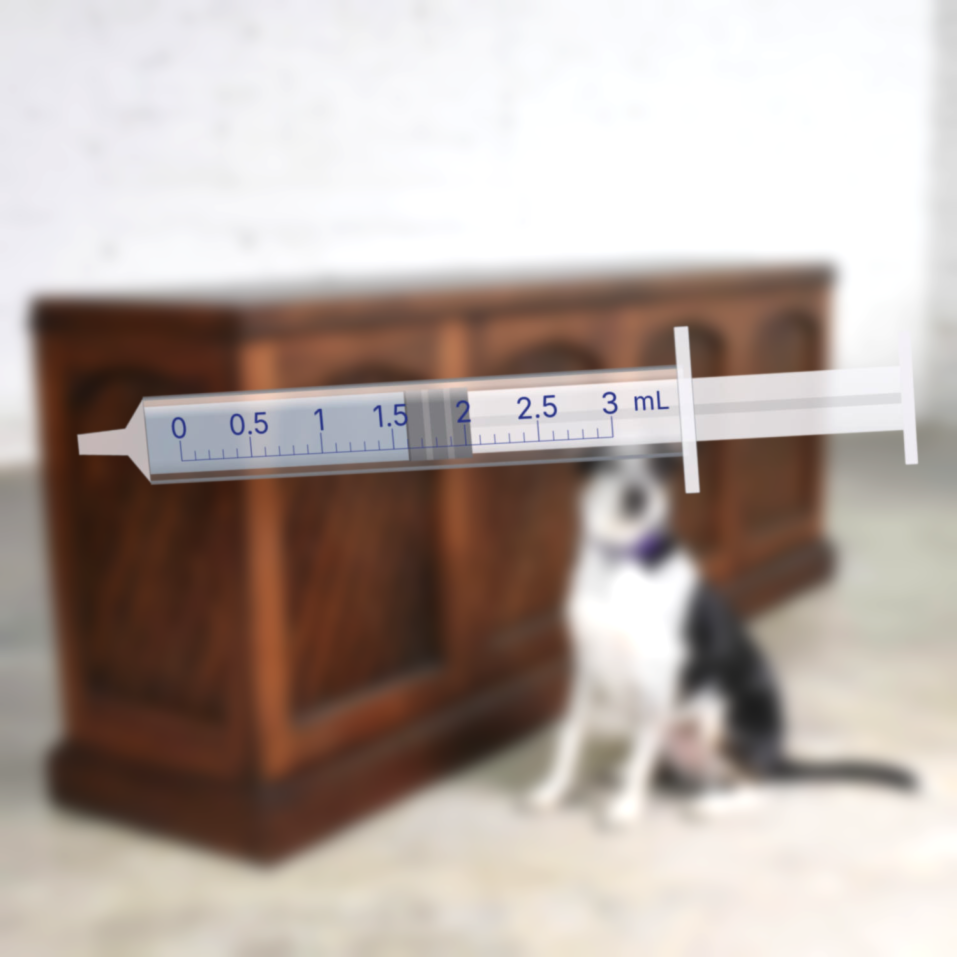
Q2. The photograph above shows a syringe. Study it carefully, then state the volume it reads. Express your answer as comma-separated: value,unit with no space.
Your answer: 1.6,mL
